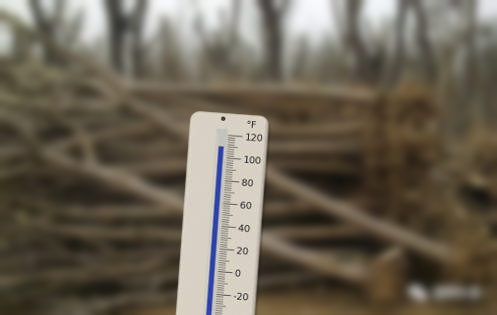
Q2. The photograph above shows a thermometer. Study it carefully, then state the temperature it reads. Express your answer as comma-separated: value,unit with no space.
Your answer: 110,°F
